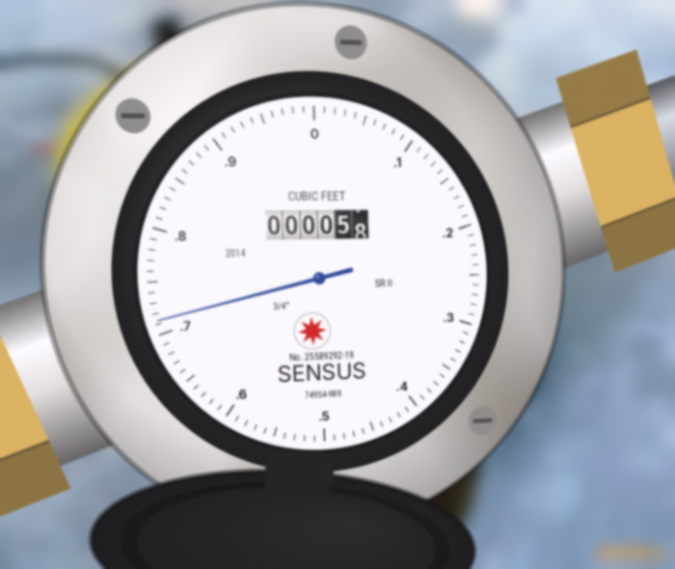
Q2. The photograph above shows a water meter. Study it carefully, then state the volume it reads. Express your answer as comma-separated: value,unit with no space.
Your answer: 57.71,ft³
